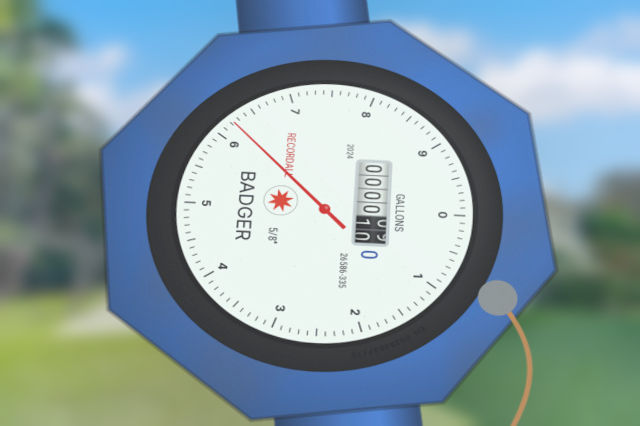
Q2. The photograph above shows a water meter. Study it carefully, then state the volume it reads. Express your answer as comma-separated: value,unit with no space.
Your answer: 96.2,gal
